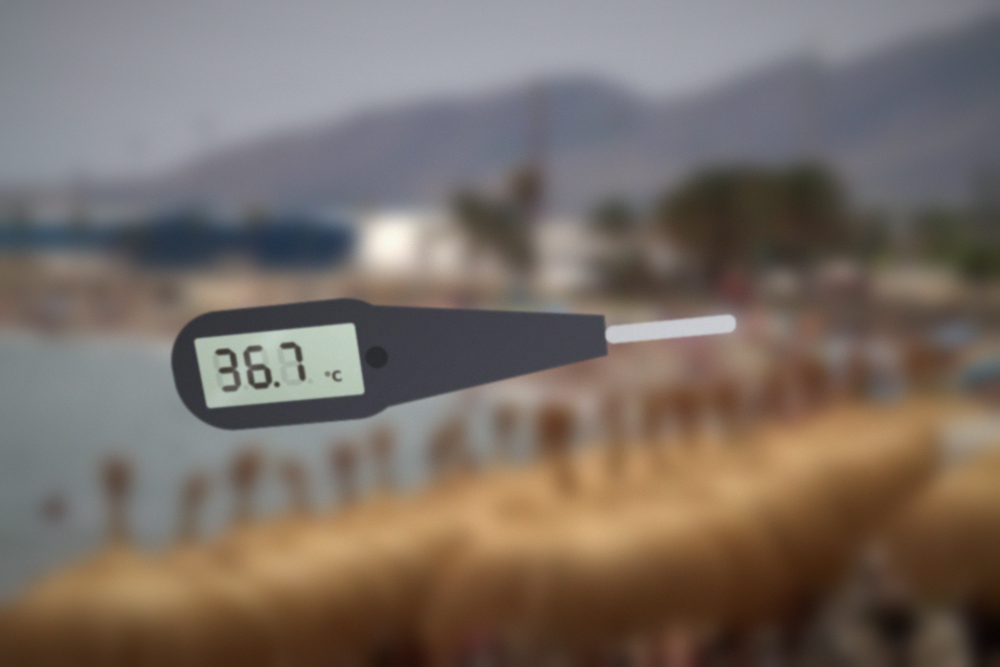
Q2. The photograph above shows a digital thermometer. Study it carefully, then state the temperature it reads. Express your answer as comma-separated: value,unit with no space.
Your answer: 36.7,°C
